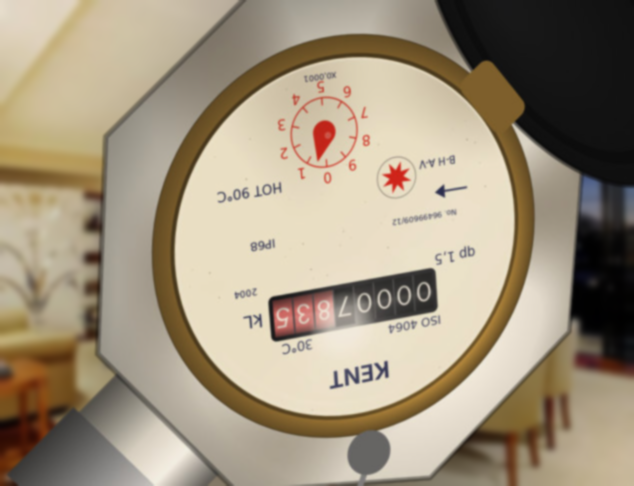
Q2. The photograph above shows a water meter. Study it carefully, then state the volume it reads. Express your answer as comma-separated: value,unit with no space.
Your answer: 7.8350,kL
